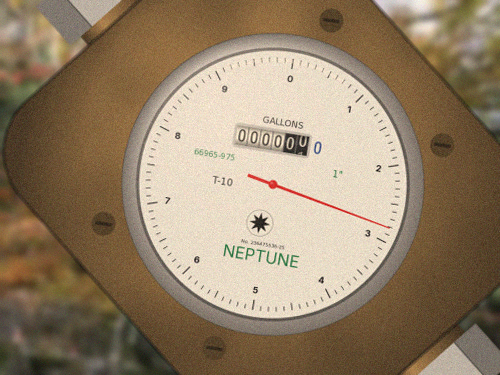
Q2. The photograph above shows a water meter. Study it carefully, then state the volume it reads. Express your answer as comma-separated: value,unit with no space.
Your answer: 2.8,gal
